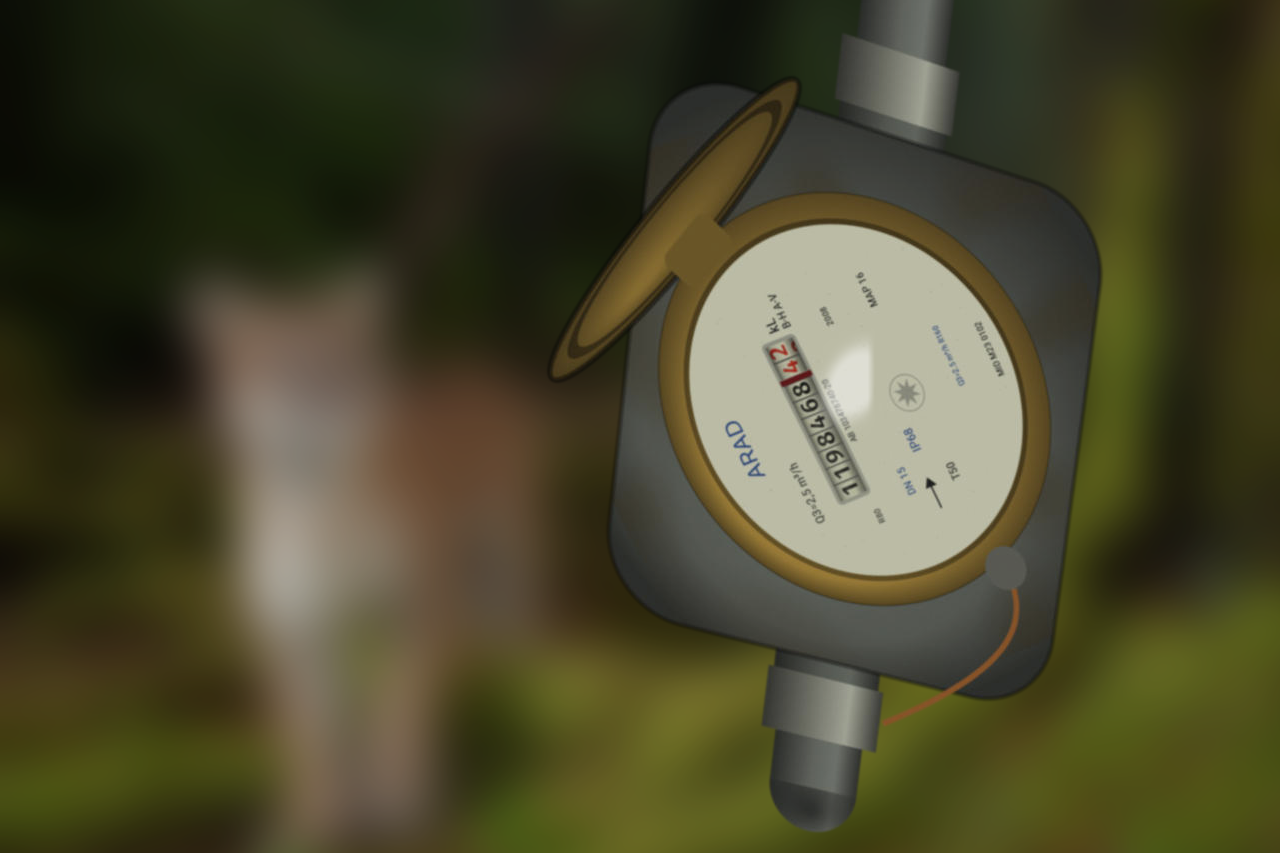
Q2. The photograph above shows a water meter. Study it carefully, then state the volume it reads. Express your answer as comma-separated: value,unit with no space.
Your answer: 1198468.42,kL
